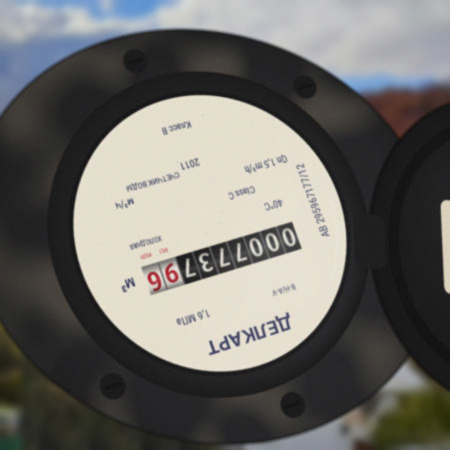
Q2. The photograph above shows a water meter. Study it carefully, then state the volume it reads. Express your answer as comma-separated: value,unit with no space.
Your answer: 7737.96,m³
